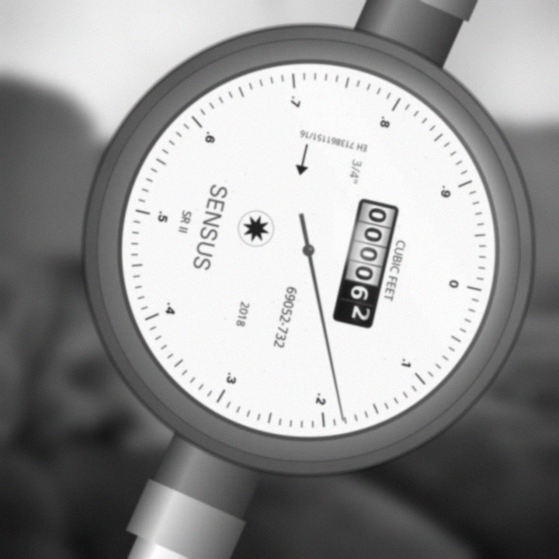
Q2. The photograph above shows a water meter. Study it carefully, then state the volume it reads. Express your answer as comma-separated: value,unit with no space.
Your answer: 62.18,ft³
